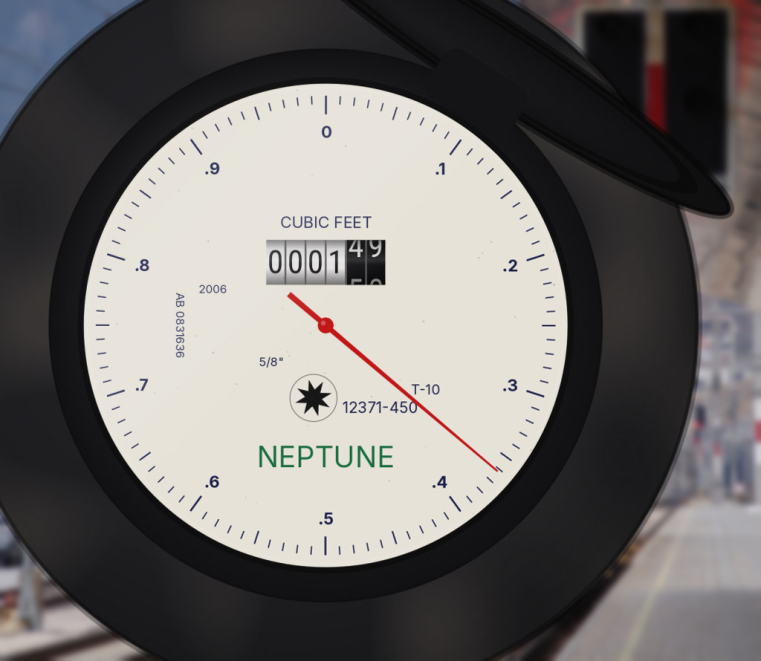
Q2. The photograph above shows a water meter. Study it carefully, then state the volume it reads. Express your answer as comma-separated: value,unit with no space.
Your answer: 149.36,ft³
